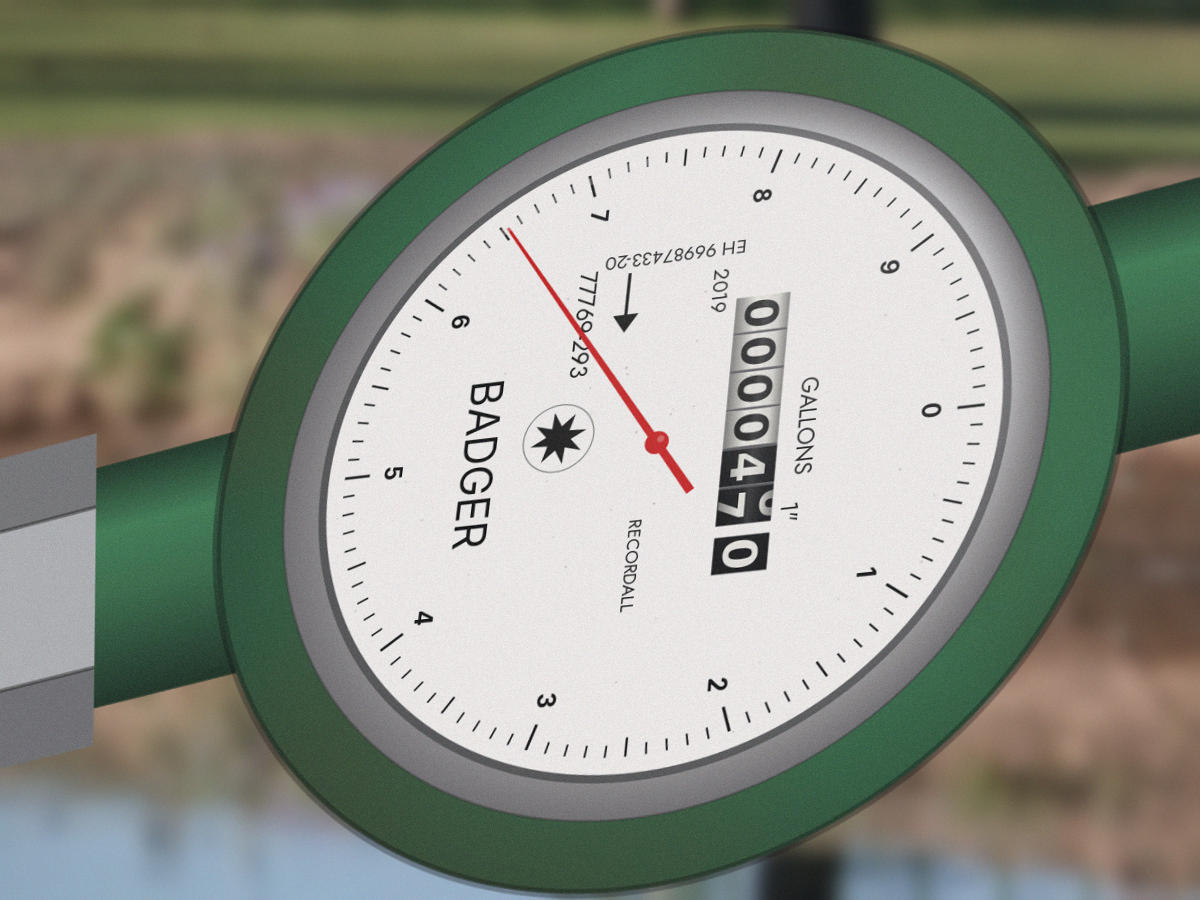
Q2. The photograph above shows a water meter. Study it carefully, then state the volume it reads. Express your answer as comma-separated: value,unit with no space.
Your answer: 466.5,gal
